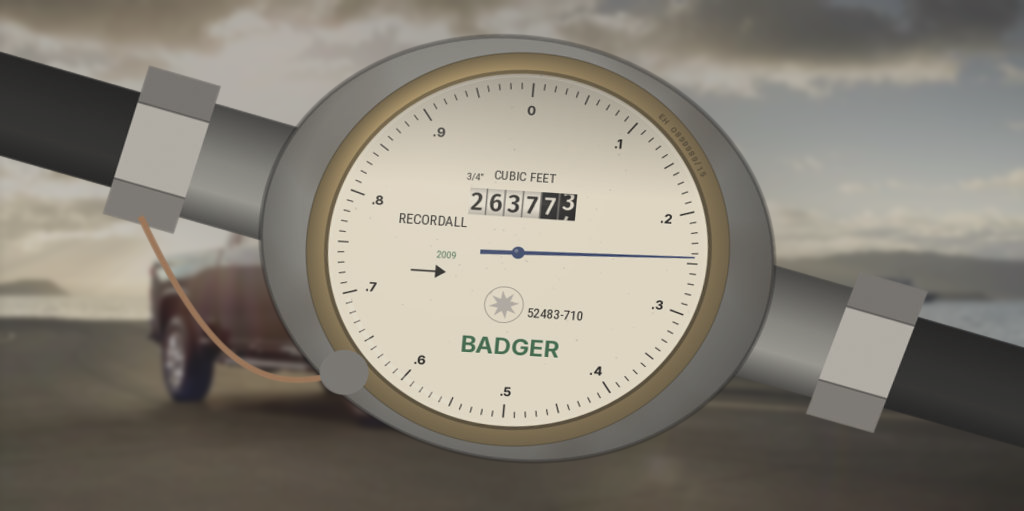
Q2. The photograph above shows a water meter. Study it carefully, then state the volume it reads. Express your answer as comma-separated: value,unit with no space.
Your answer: 263773.24,ft³
